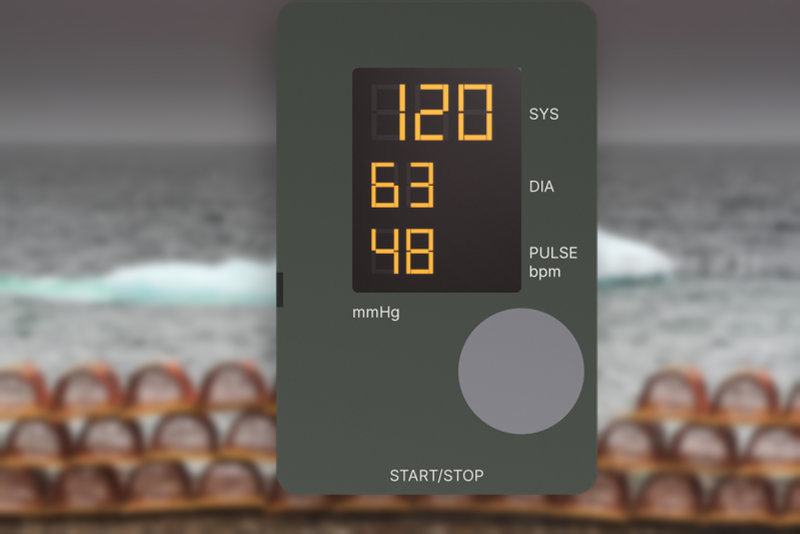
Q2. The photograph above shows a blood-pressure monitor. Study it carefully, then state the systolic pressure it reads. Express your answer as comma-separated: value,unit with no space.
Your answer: 120,mmHg
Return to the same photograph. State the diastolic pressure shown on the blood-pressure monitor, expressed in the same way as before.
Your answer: 63,mmHg
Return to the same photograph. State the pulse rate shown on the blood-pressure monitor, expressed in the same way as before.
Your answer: 48,bpm
